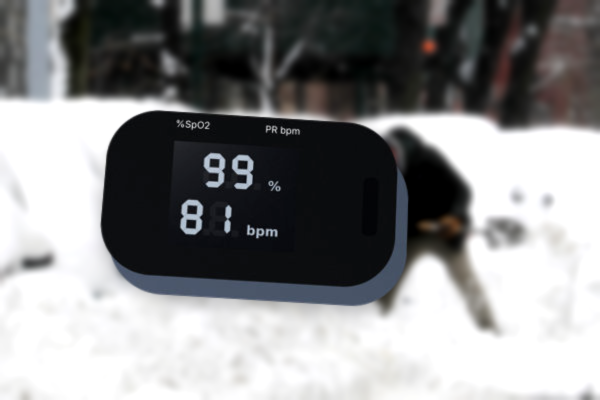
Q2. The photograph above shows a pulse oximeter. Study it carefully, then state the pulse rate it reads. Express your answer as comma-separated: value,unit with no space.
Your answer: 81,bpm
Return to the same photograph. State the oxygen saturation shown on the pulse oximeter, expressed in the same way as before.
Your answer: 99,%
